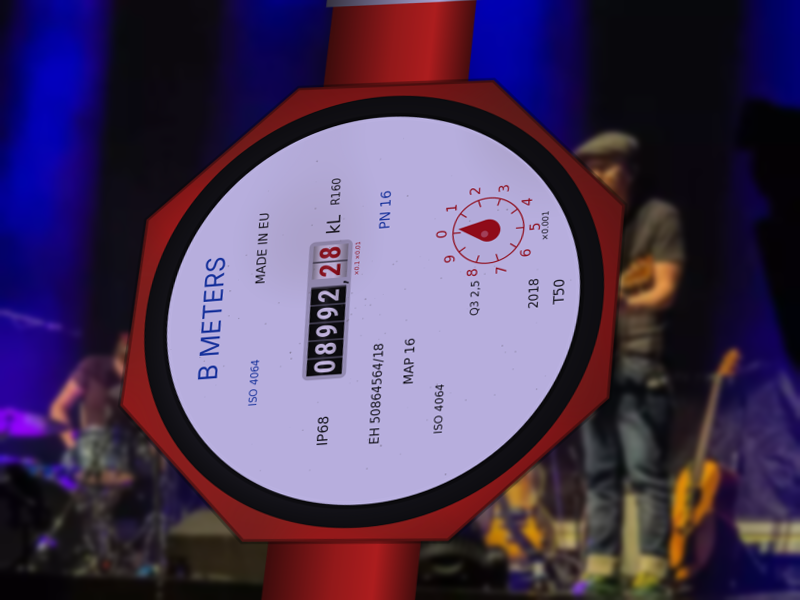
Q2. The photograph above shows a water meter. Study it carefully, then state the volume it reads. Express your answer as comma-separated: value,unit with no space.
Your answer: 8992.280,kL
